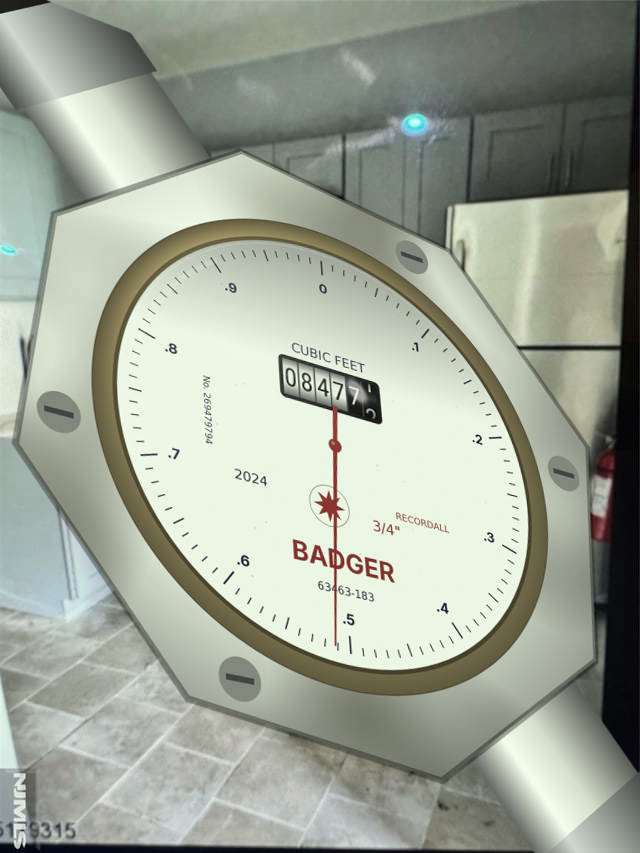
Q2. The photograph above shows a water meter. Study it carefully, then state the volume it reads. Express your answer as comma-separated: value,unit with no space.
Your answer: 84771.51,ft³
